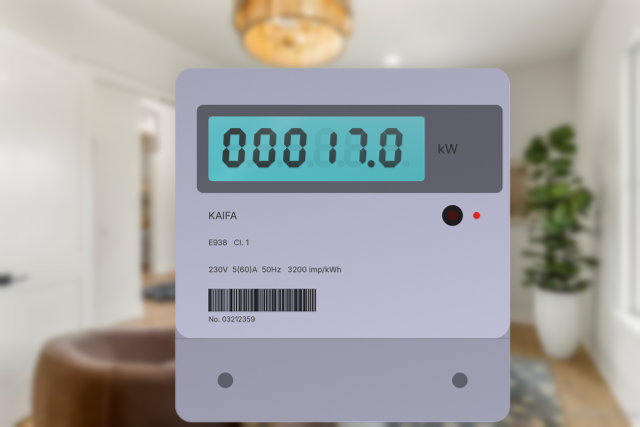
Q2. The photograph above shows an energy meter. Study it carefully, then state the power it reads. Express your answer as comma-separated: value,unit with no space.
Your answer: 17.0,kW
